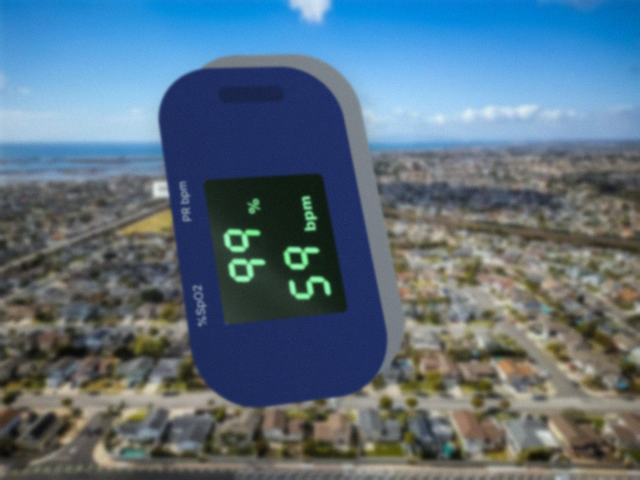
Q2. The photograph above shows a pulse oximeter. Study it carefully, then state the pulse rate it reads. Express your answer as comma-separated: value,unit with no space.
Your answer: 59,bpm
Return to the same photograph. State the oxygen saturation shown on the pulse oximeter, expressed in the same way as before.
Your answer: 99,%
